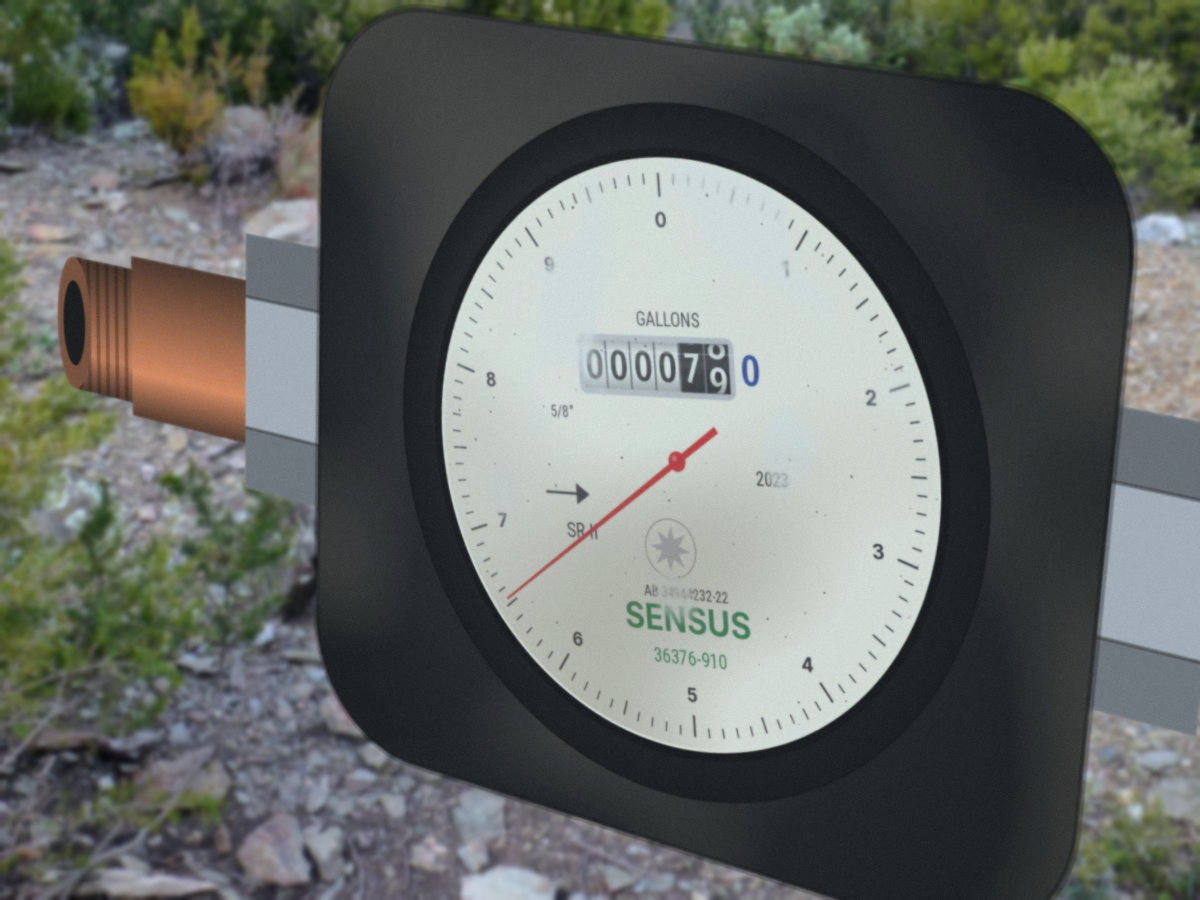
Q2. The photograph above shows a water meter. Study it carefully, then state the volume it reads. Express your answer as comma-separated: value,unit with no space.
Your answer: 786.5,gal
